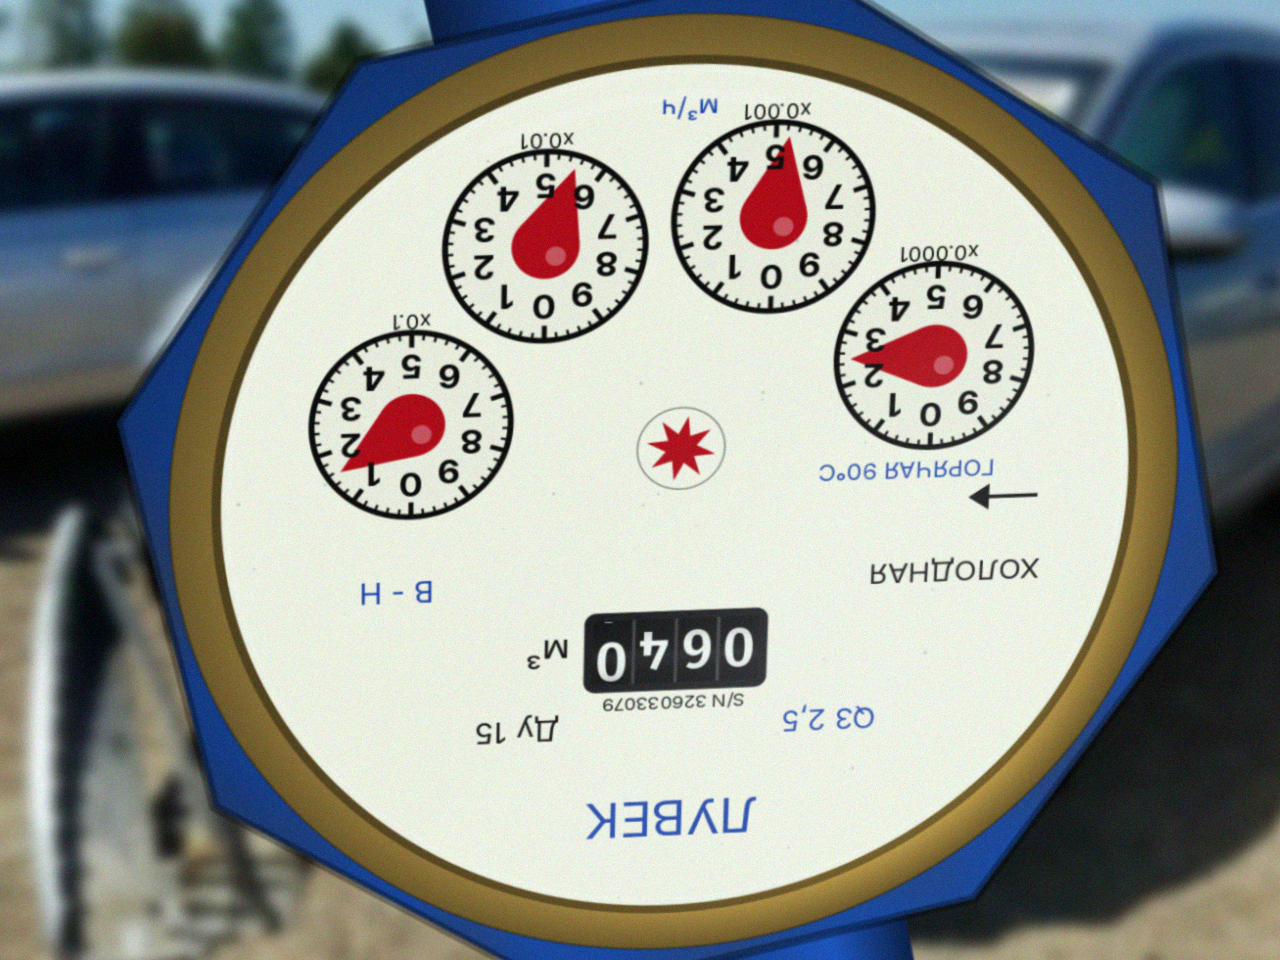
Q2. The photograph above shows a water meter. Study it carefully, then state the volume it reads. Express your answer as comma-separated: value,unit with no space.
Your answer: 640.1552,m³
